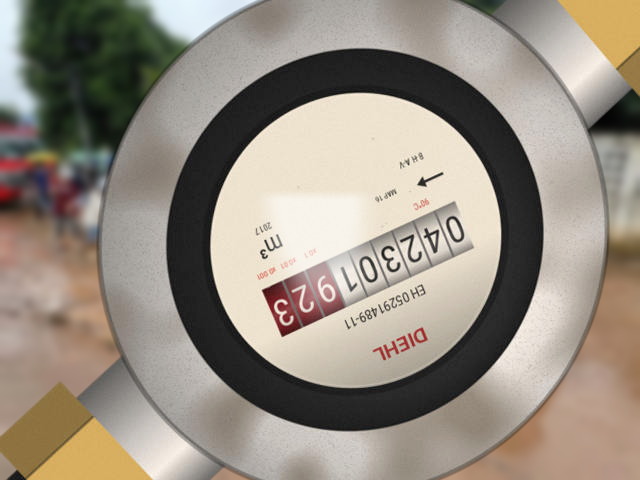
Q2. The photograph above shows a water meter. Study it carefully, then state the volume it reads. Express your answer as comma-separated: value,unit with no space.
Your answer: 42301.923,m³
